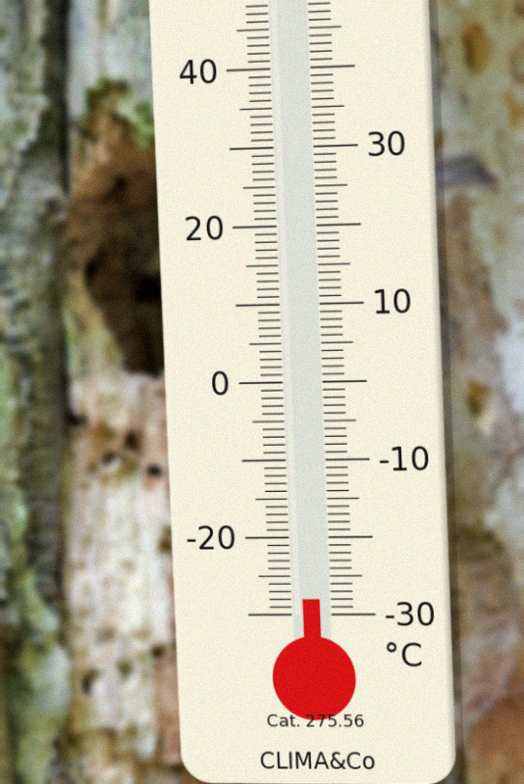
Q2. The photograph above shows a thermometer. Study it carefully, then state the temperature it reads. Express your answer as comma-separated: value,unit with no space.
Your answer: -28,°C
